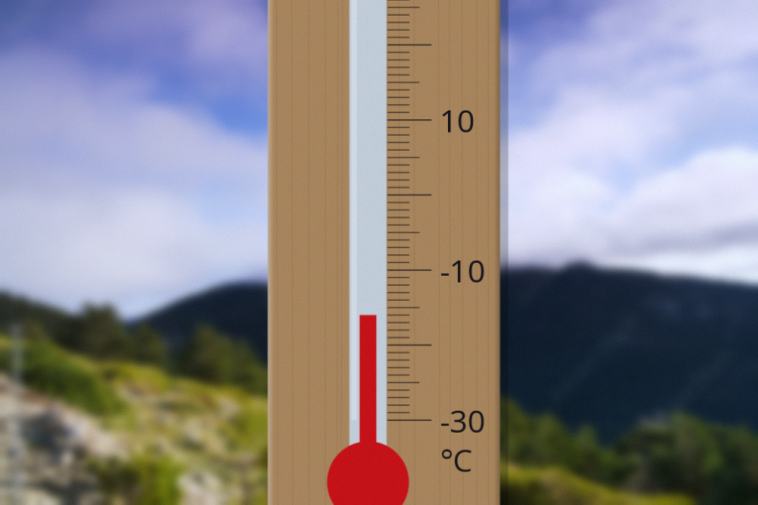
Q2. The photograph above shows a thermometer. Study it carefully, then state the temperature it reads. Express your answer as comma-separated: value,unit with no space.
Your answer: -16,°C
